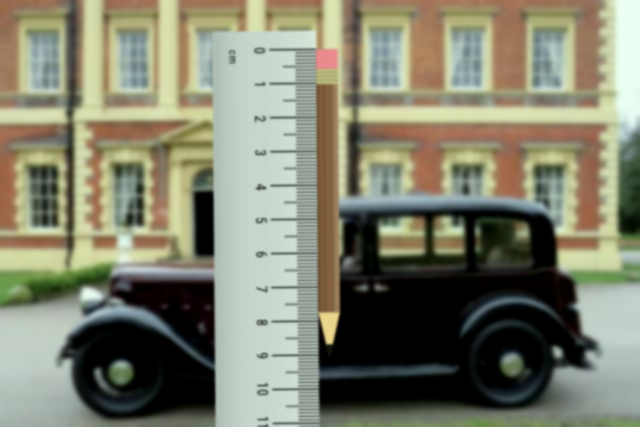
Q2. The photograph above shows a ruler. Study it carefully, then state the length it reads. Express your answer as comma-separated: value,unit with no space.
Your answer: 9,cm
